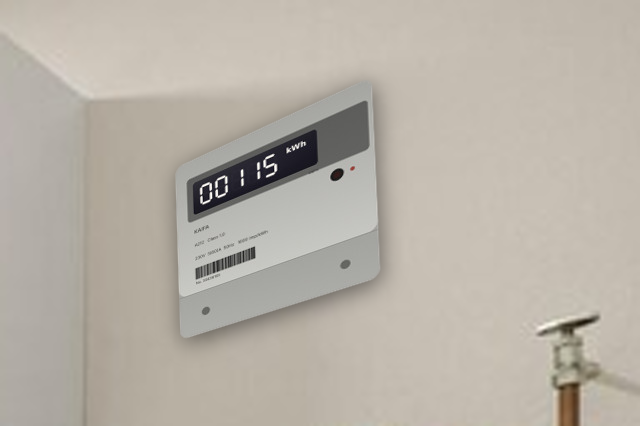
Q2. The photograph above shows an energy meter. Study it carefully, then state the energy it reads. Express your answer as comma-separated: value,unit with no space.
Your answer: 115,kWh
